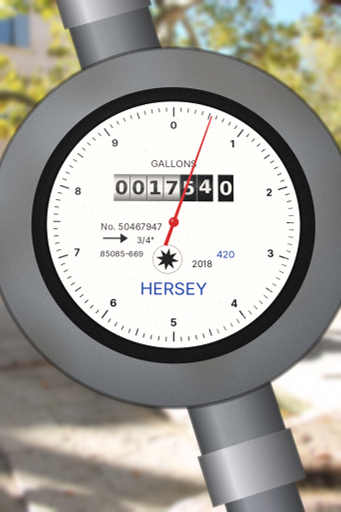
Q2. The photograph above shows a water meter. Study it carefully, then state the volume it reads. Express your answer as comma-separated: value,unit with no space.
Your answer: 17540.5,gal
